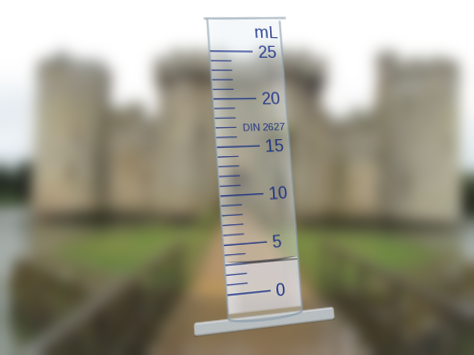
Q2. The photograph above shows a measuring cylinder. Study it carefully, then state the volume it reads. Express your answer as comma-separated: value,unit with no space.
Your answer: 3,mL
